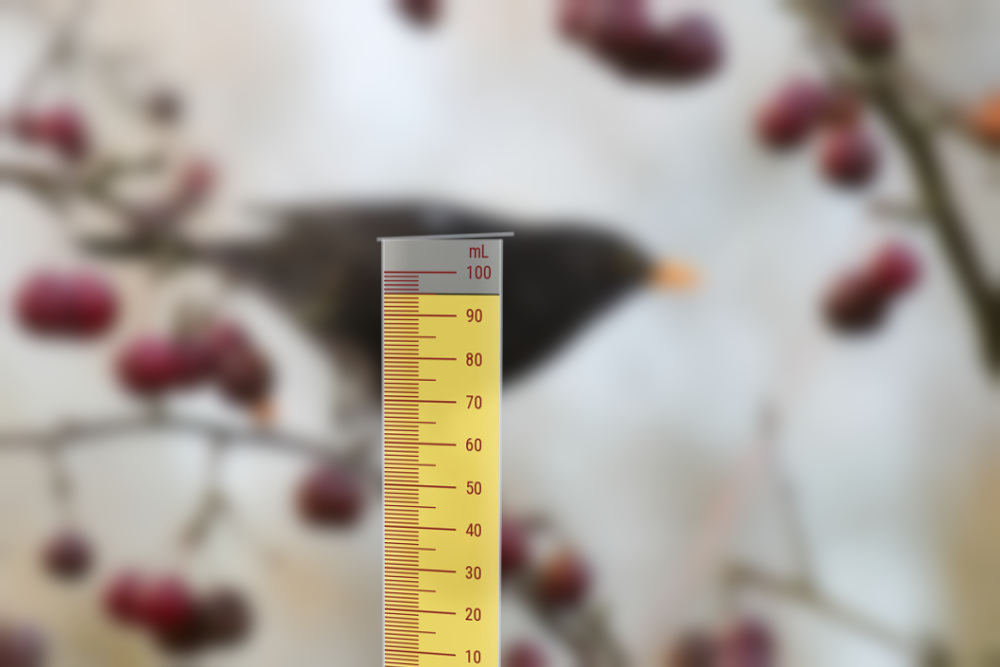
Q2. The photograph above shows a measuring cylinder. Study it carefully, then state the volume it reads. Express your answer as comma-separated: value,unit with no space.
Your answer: 95,mL
